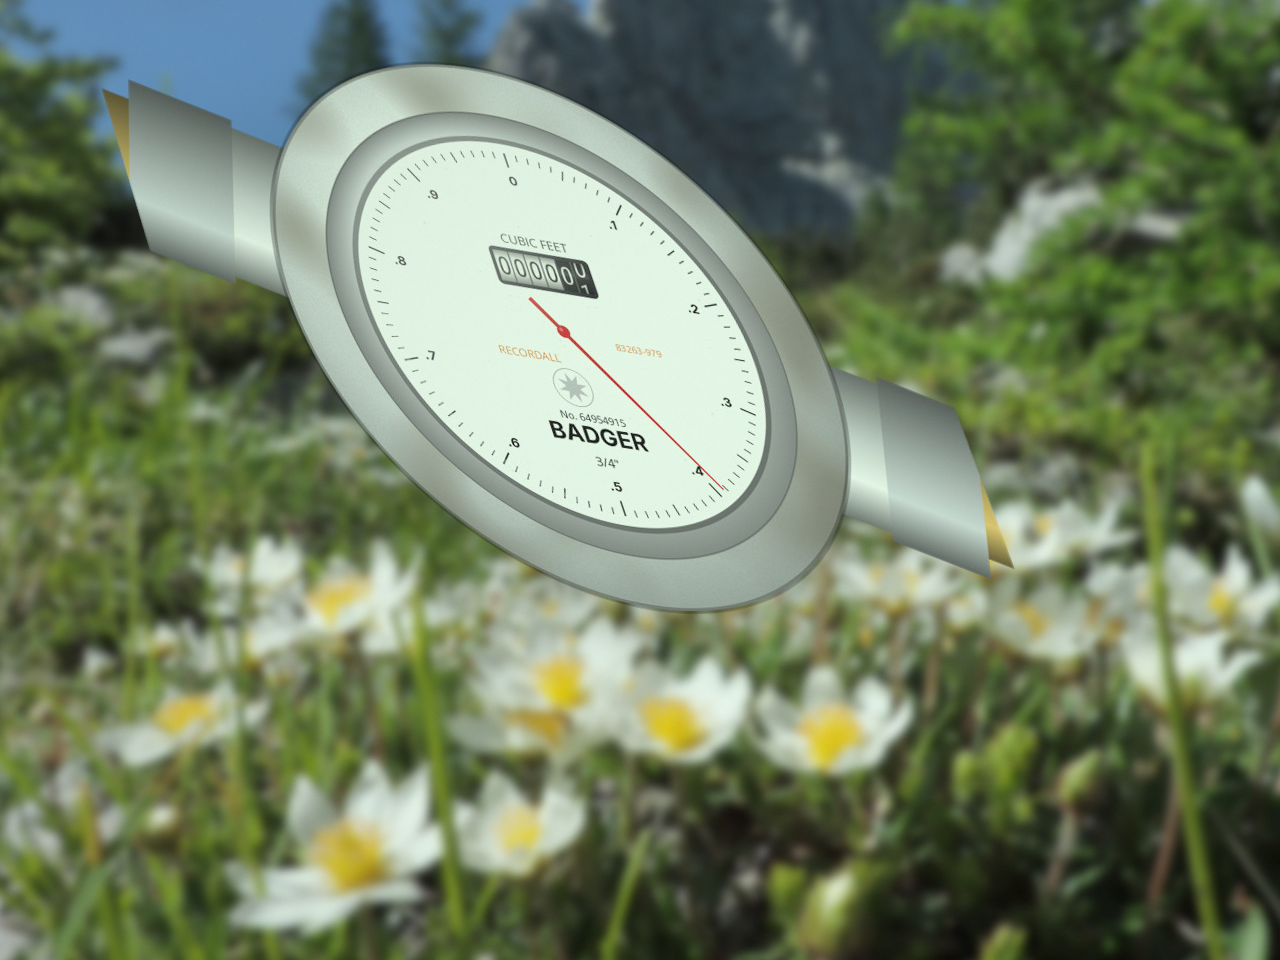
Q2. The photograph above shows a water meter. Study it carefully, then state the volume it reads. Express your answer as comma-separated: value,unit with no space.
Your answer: 0.39,ft³
